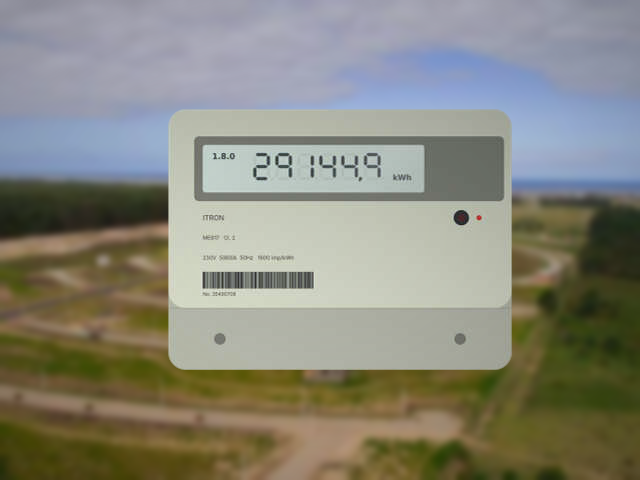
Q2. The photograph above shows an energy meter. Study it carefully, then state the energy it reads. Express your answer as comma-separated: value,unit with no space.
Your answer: 29144.9,kWh
